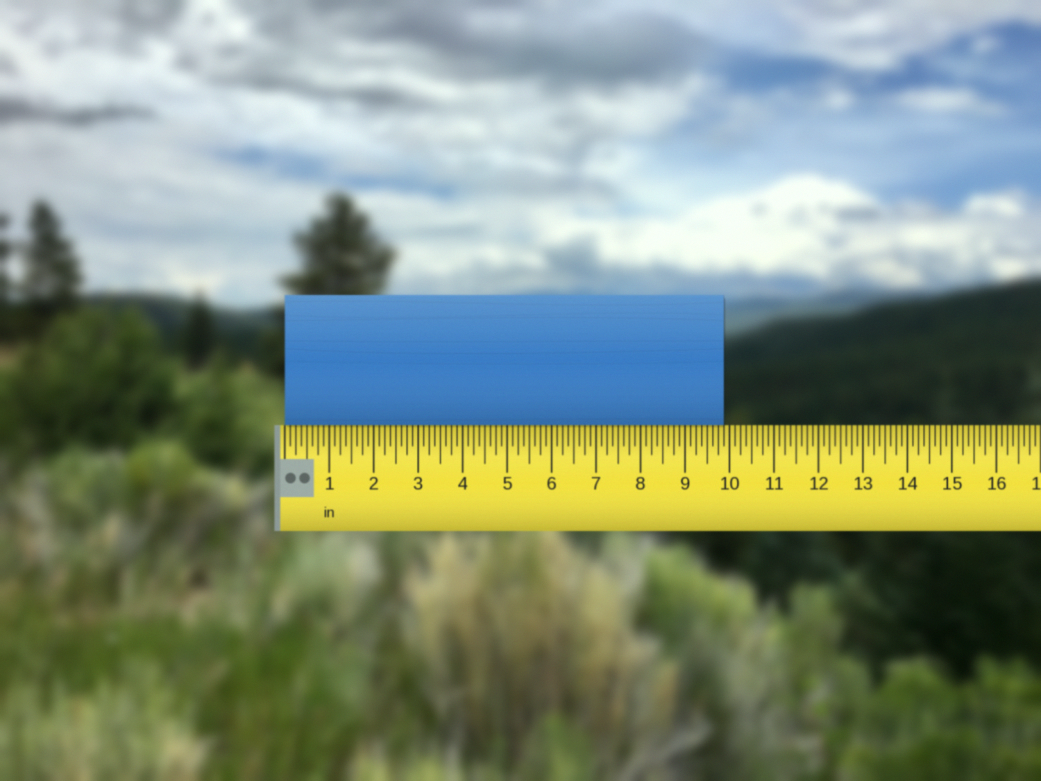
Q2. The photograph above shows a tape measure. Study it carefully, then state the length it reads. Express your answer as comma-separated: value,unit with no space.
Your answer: 9.875,in
